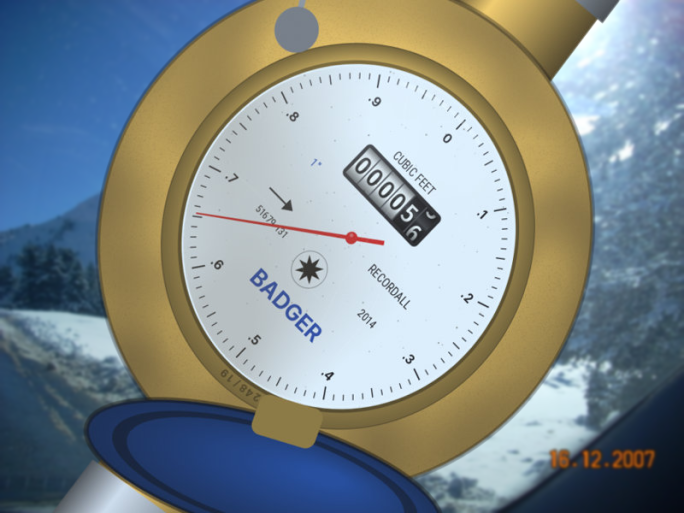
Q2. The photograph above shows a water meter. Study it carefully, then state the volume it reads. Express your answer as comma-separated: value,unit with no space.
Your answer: 55.65,ft³
